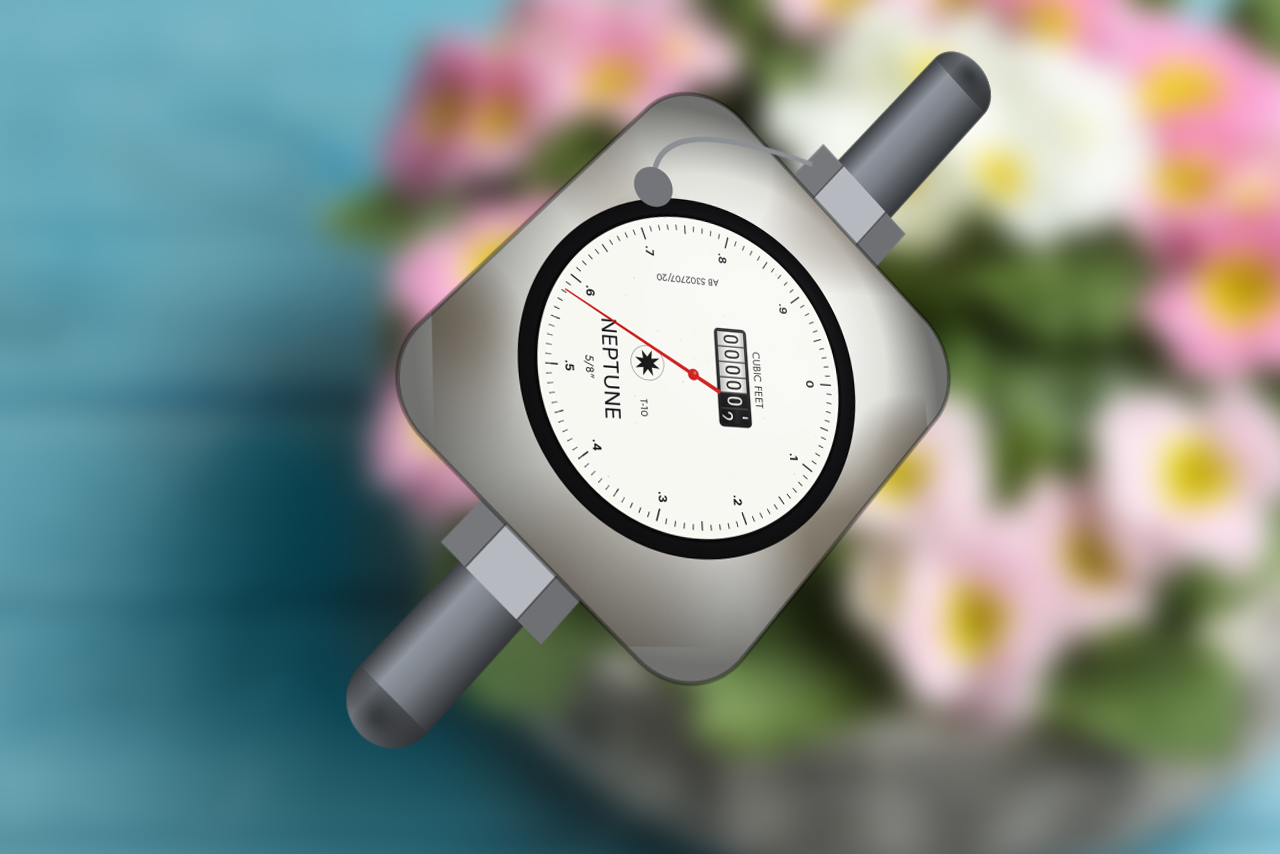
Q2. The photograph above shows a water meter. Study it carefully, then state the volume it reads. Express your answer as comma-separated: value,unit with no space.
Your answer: 1.58,ft³
